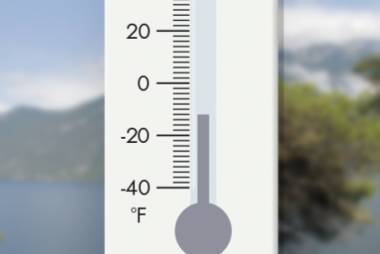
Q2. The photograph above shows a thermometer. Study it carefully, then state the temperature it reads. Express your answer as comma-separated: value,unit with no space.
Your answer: -12,°F
